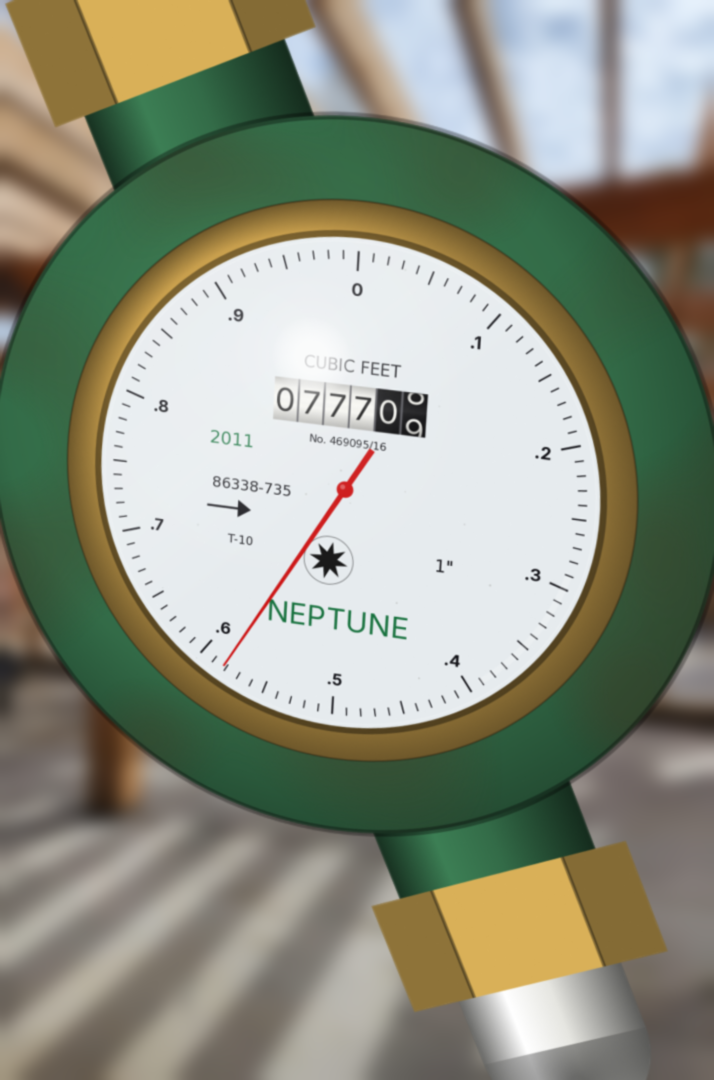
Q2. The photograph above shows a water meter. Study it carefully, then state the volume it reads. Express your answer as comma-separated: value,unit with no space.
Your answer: 77708.58,ft³
